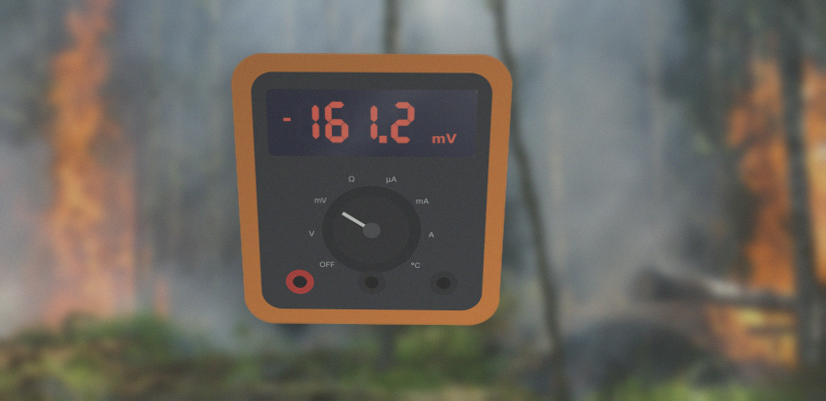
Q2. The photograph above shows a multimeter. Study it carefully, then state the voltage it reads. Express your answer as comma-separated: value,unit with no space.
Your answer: -161.2,mV
